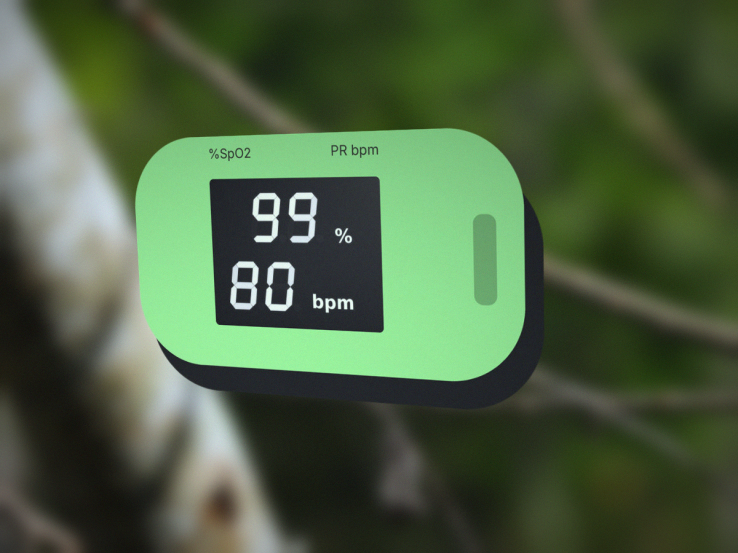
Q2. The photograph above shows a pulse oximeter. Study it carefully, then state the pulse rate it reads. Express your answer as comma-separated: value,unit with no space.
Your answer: 80,bpm
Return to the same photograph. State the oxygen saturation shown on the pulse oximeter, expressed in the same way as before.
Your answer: 99,%
